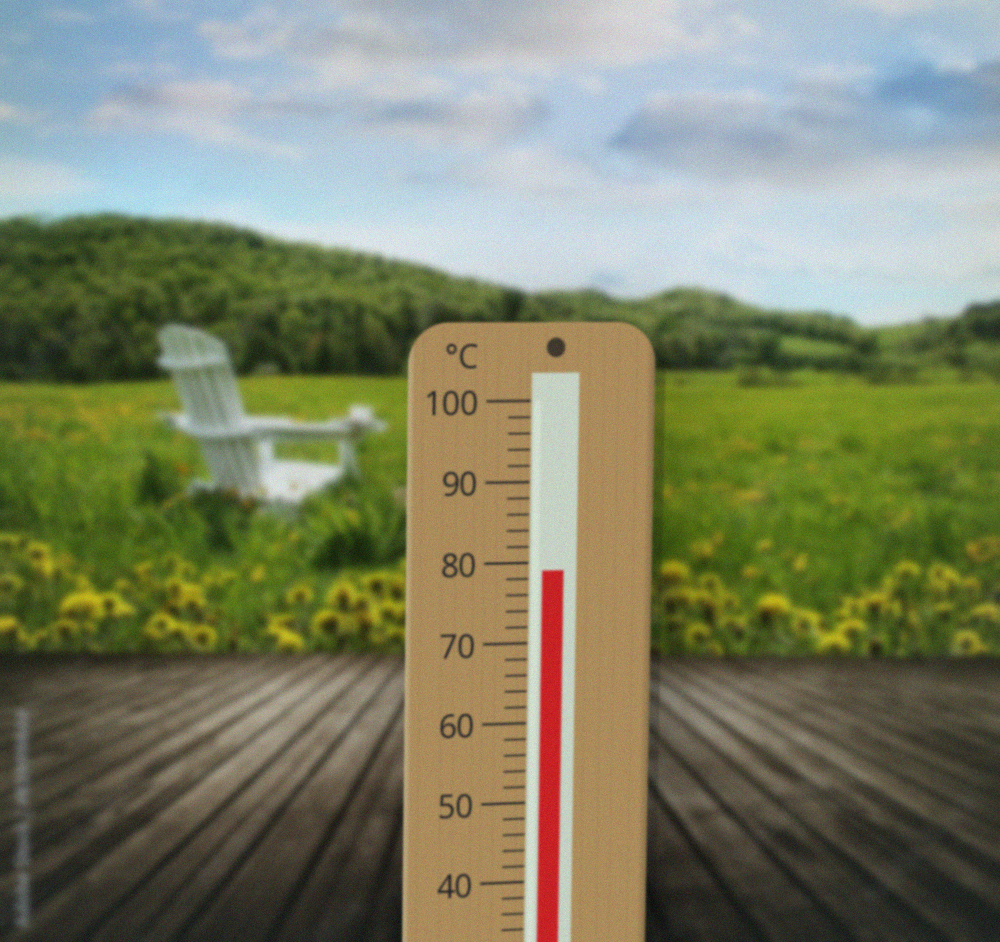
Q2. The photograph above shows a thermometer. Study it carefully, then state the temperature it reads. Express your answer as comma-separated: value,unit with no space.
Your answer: 79,°C
